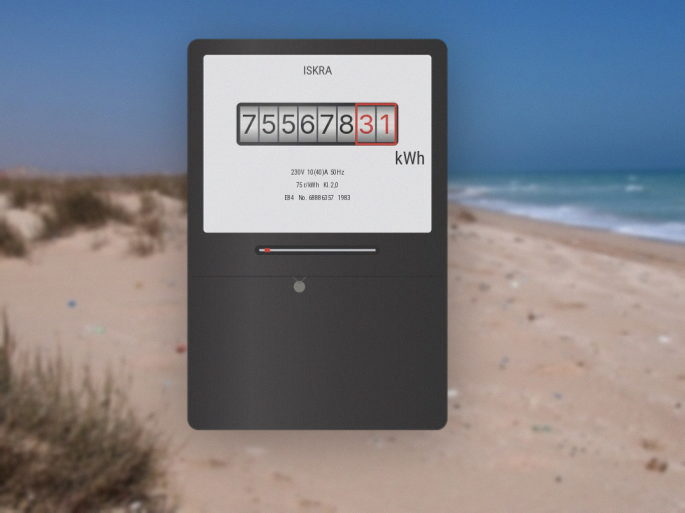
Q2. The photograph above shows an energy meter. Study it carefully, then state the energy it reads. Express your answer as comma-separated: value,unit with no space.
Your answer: 755678.31,kWh
